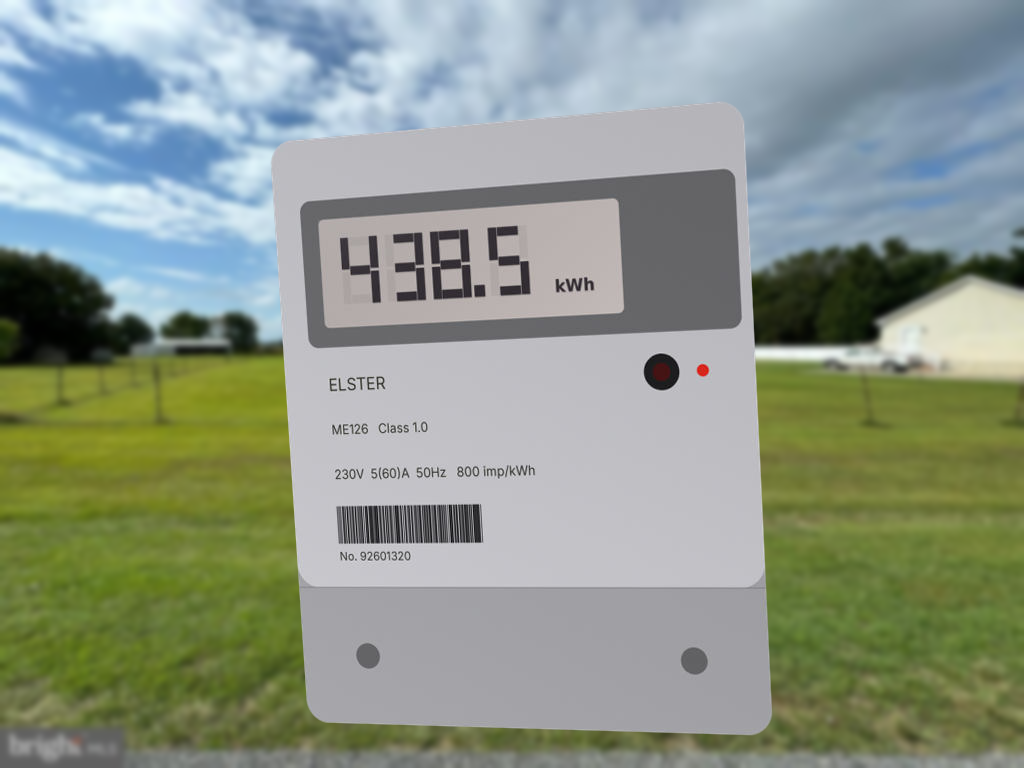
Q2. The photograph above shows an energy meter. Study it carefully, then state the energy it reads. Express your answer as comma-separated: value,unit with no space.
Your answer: 438.5,kWh
